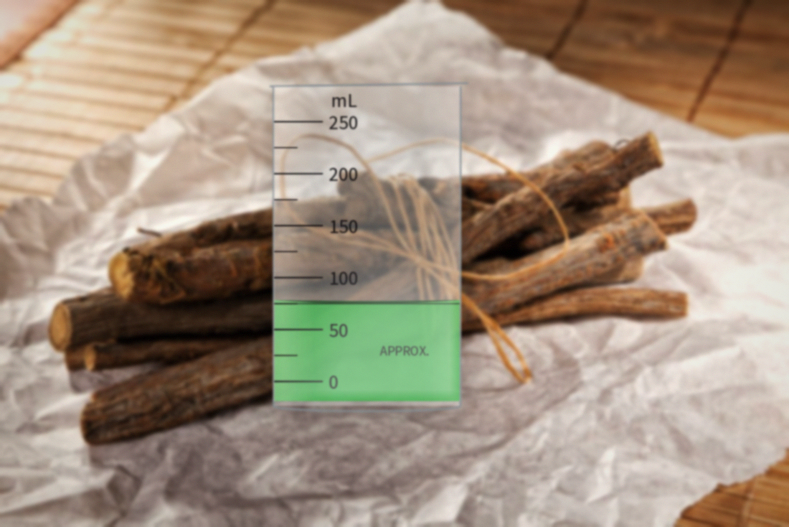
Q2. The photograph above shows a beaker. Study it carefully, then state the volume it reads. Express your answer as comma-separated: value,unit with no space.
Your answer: 75,mL
